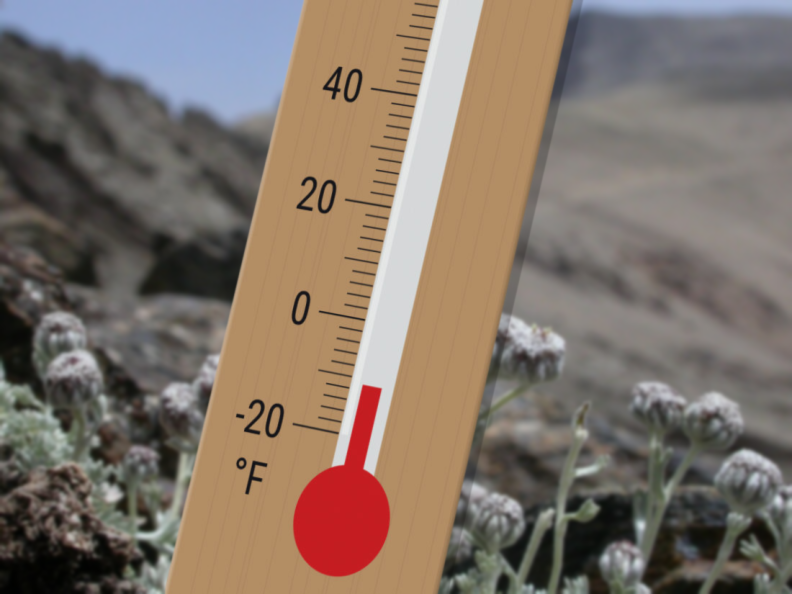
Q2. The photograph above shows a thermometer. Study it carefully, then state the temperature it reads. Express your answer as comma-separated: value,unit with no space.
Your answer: -11,°F
